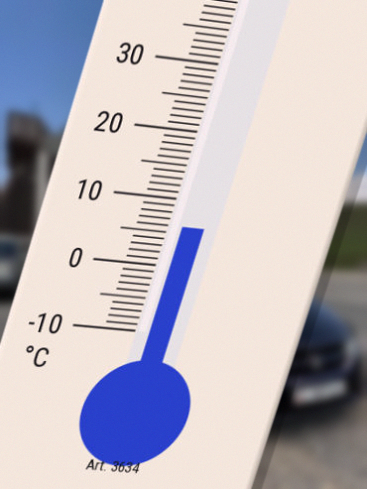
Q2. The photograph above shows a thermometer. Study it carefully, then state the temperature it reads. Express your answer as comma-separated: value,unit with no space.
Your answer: 6,°C
